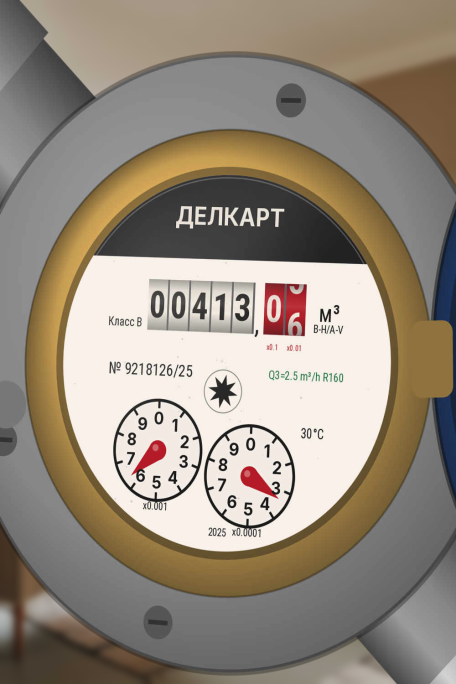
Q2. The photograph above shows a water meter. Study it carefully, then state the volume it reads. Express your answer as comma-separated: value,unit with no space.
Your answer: 413.0563,m³
